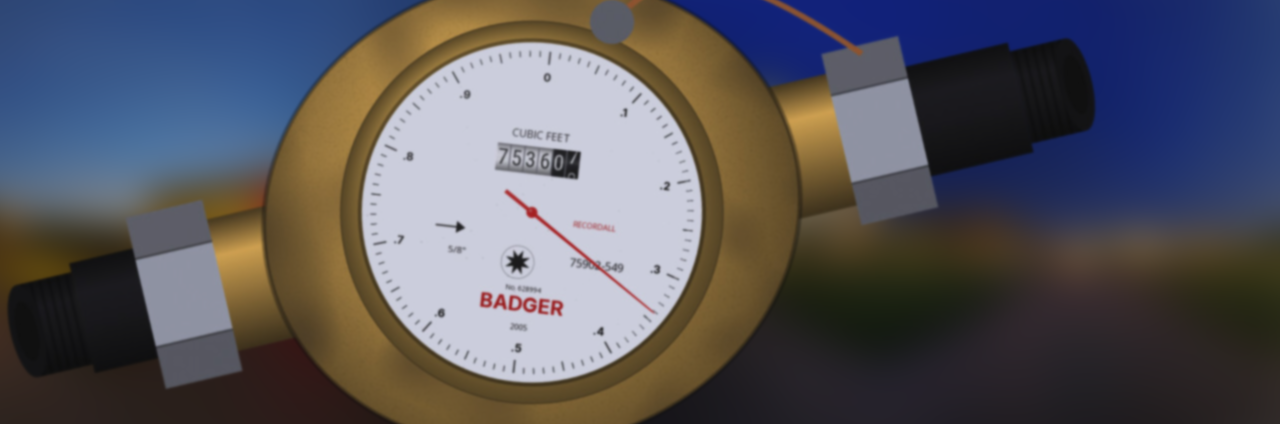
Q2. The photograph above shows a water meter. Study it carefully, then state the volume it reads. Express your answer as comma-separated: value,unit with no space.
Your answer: 753607.34,ft³
